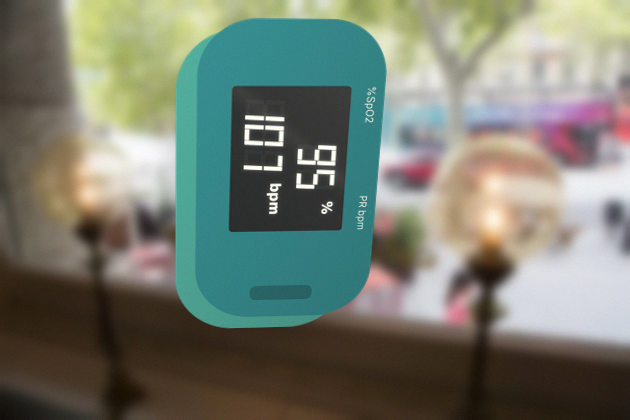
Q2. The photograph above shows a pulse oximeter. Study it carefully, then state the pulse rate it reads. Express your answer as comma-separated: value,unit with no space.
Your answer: 107,bpm
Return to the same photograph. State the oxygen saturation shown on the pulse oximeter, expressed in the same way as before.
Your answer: 95,%
